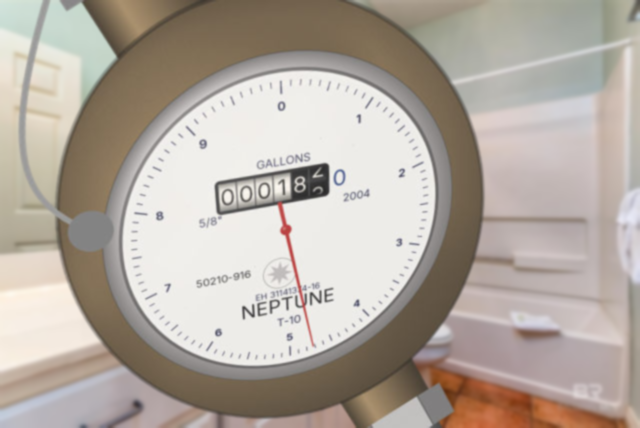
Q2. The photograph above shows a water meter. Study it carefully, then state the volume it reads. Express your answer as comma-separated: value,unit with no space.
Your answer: 1824.7,gal
